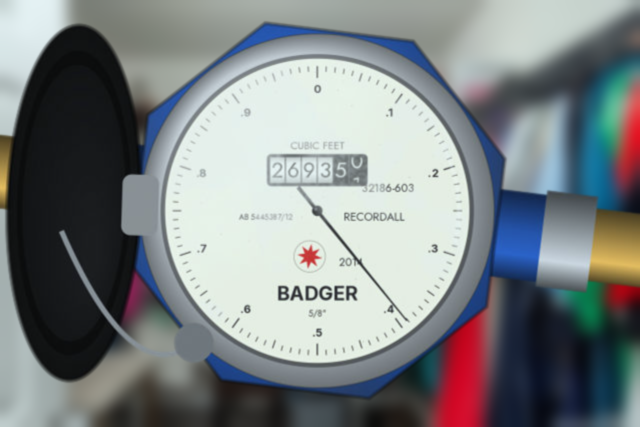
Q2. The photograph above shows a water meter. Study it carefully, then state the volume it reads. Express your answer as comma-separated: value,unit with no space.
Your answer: 269350.39,ft³
